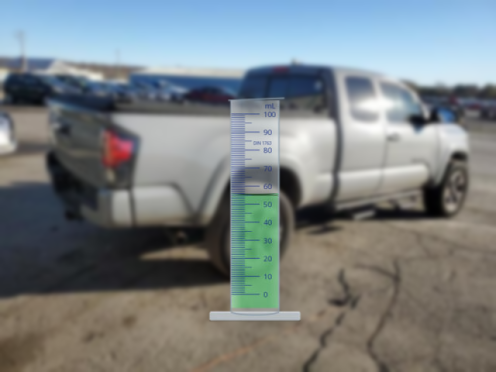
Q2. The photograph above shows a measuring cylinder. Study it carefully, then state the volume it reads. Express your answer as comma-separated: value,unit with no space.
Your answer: 55,mL
